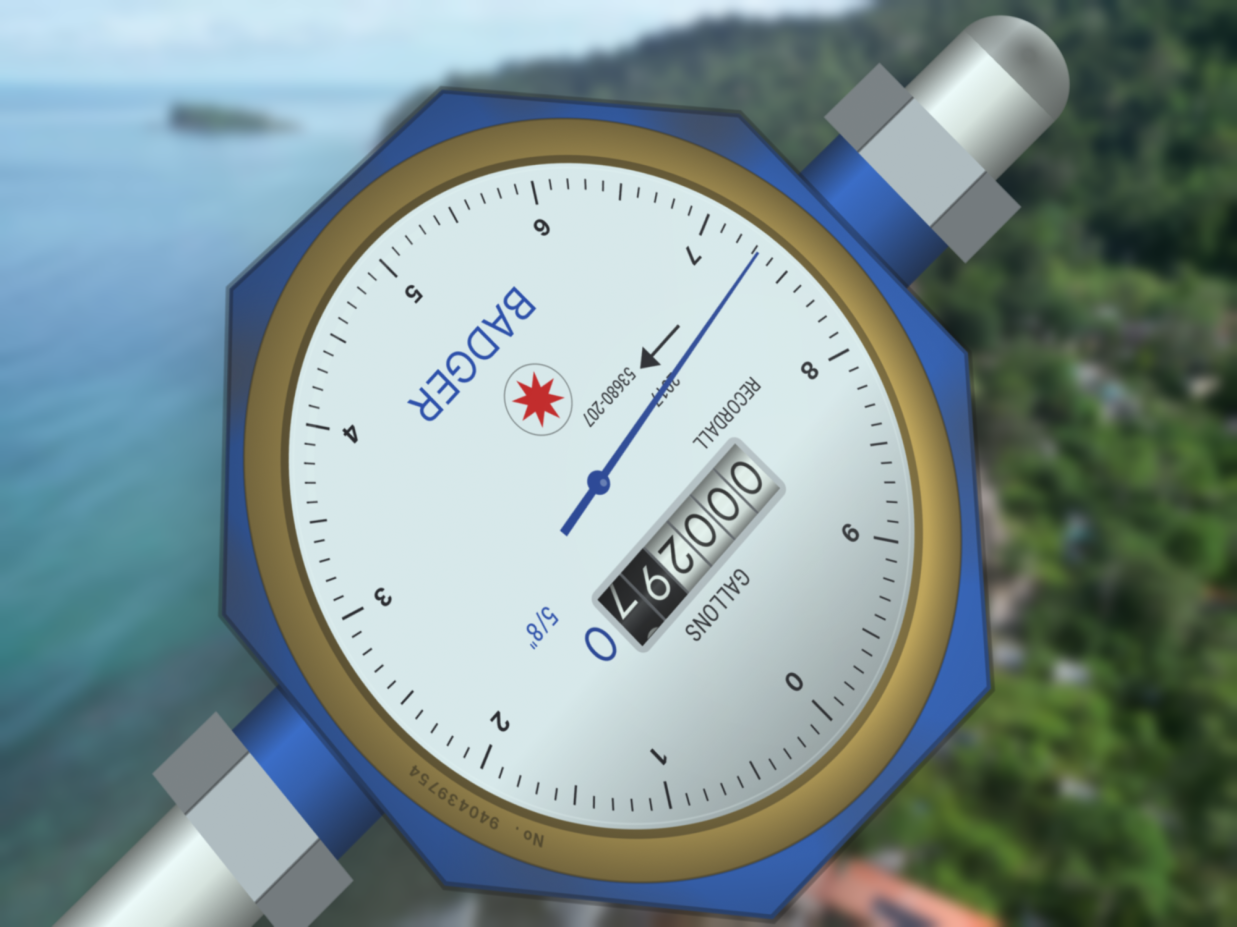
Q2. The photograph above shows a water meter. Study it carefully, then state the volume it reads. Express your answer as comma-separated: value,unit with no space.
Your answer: 2967.3,gal
